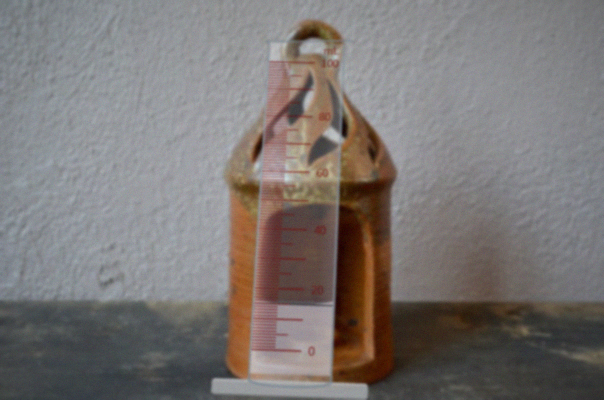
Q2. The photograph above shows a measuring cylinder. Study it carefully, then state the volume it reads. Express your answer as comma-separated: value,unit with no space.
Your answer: 15,mL
